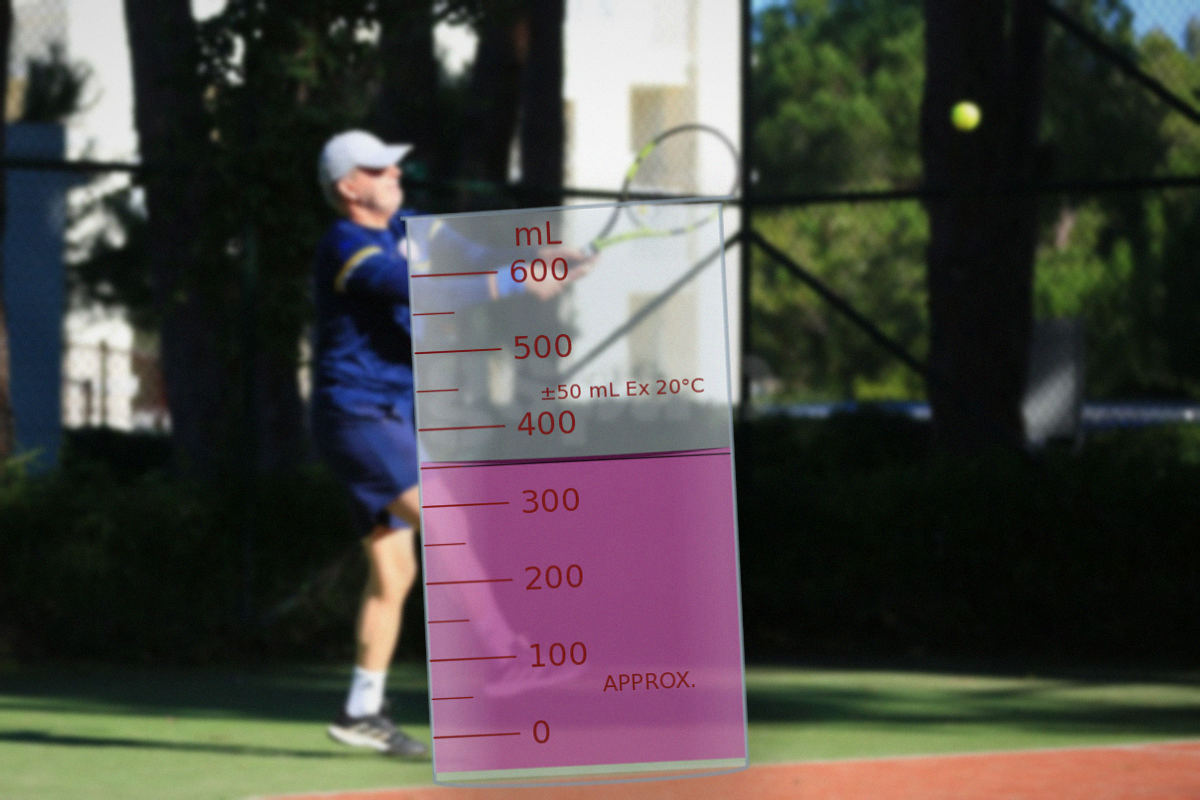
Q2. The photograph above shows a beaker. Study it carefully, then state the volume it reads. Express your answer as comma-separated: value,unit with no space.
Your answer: 350,mL
